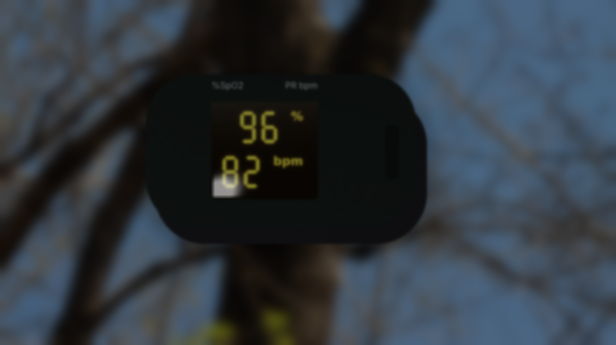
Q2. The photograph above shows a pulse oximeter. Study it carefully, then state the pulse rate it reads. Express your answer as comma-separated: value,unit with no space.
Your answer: 82,bpm
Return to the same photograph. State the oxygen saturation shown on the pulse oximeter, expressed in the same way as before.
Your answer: 96,%
